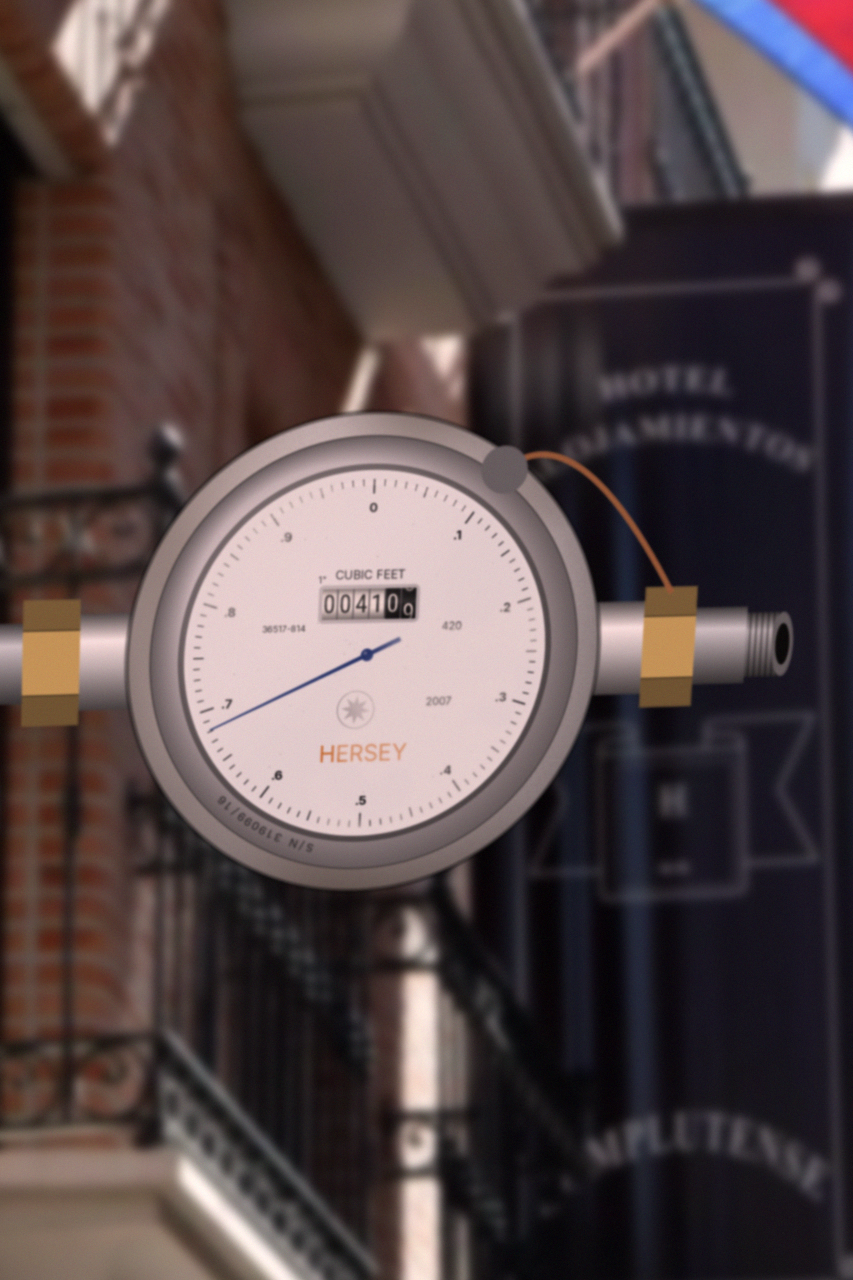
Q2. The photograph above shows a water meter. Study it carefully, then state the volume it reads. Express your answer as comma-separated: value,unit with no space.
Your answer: 4108.68,ft³
